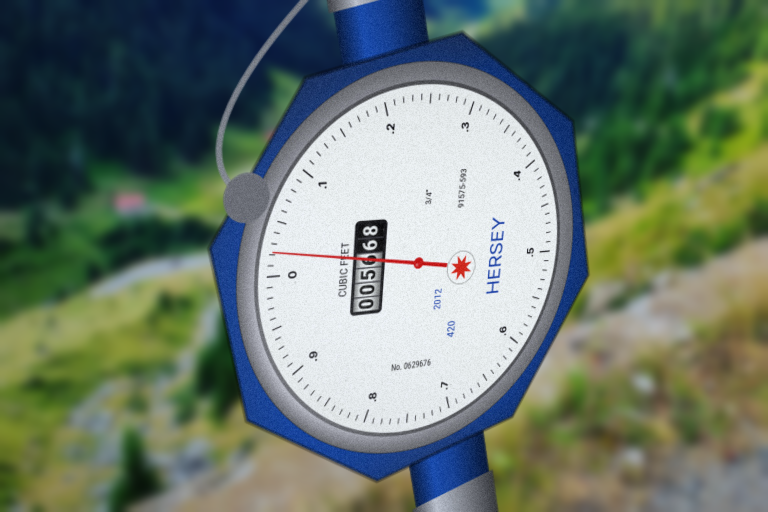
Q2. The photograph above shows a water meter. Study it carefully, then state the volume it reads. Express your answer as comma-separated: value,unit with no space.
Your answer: 5668.02,ft³
